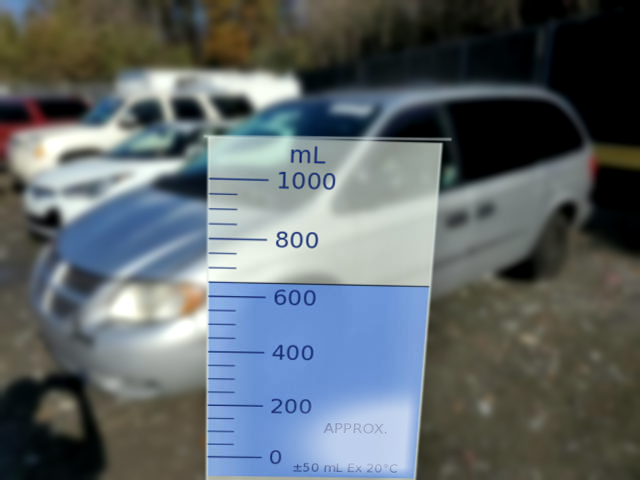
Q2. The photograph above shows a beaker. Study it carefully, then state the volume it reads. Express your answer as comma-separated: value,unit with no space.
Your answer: 650,mL
